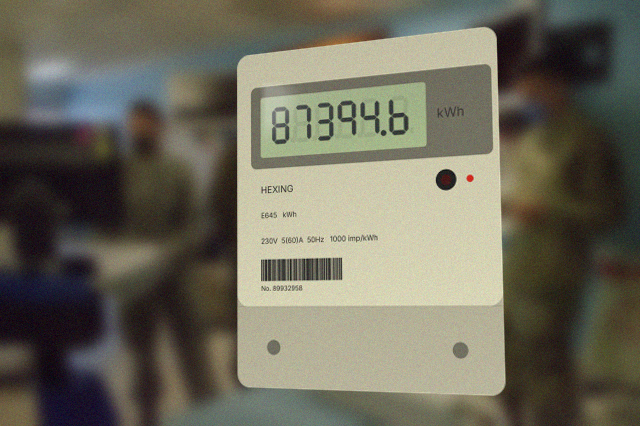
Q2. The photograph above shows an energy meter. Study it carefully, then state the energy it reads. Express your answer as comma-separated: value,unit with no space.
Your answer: 87394.6,kWh
